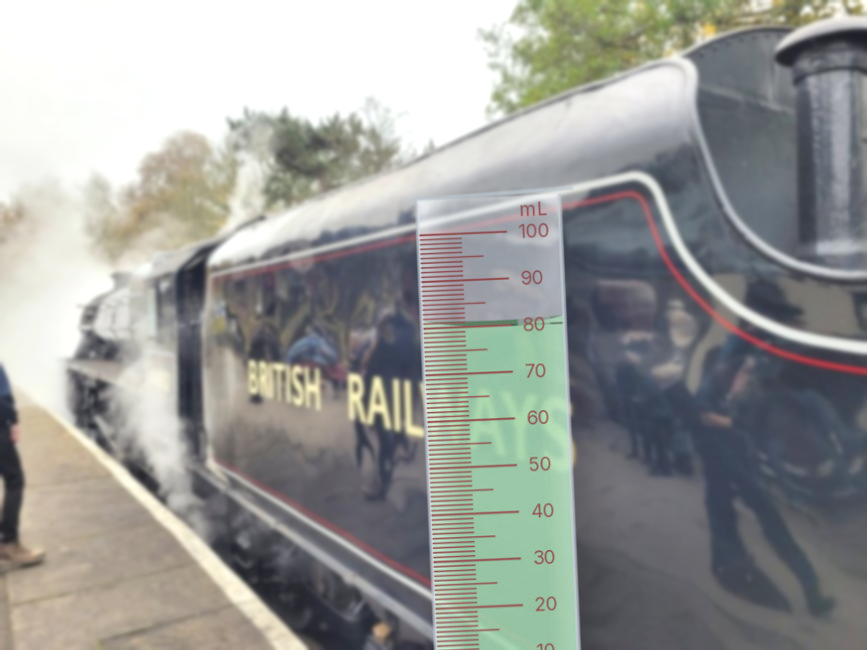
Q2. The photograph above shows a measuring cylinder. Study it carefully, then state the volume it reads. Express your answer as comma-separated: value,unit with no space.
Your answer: 80,mL
